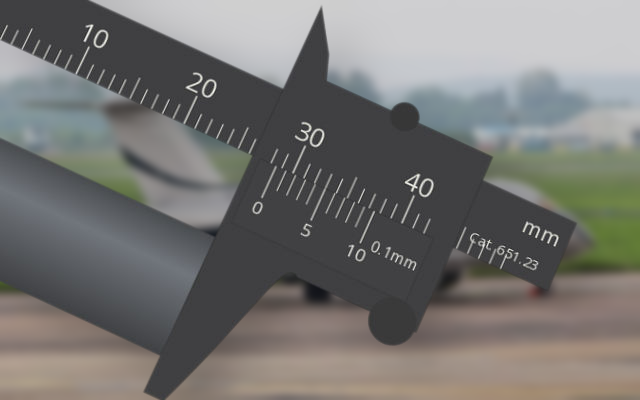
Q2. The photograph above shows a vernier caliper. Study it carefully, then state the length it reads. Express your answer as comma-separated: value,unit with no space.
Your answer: 28.5,mm
